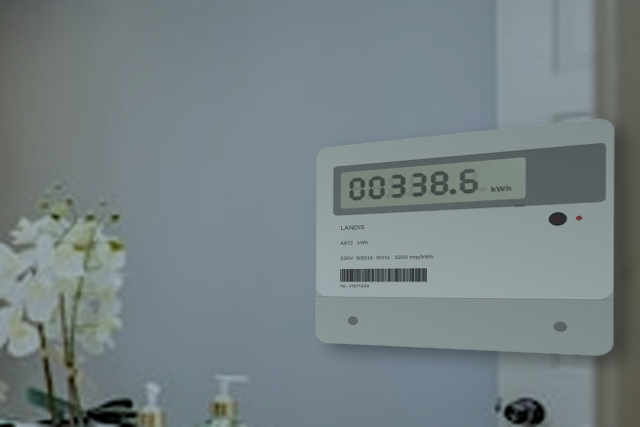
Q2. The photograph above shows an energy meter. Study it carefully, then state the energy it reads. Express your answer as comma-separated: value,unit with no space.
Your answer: 338.6,kWh
